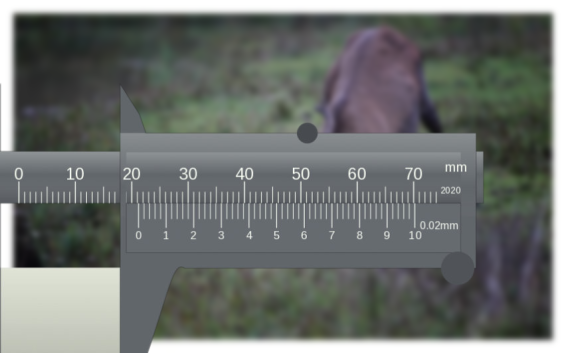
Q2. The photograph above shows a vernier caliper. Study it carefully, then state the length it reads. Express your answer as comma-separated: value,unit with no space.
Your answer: 21.2,mm
